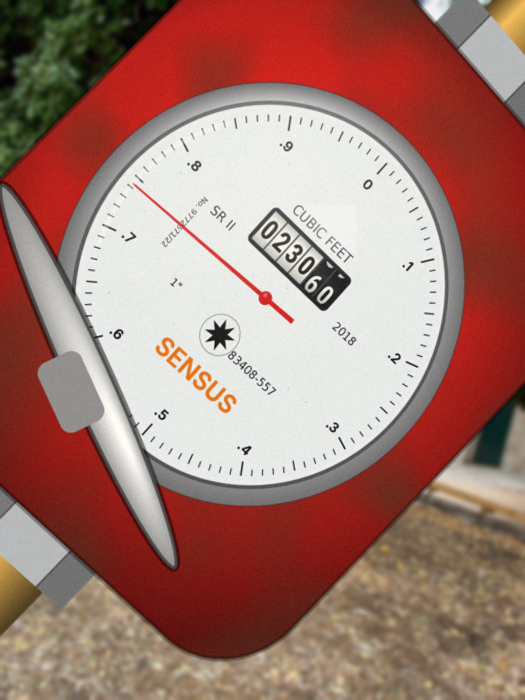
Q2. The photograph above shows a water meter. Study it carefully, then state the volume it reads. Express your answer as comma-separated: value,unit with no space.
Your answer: 23059.74,ft³
